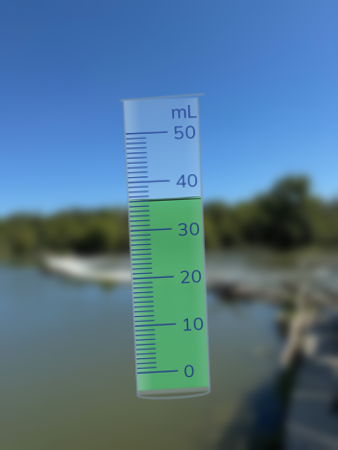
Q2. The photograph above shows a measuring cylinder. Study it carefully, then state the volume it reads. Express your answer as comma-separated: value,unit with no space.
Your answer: 36,mL
